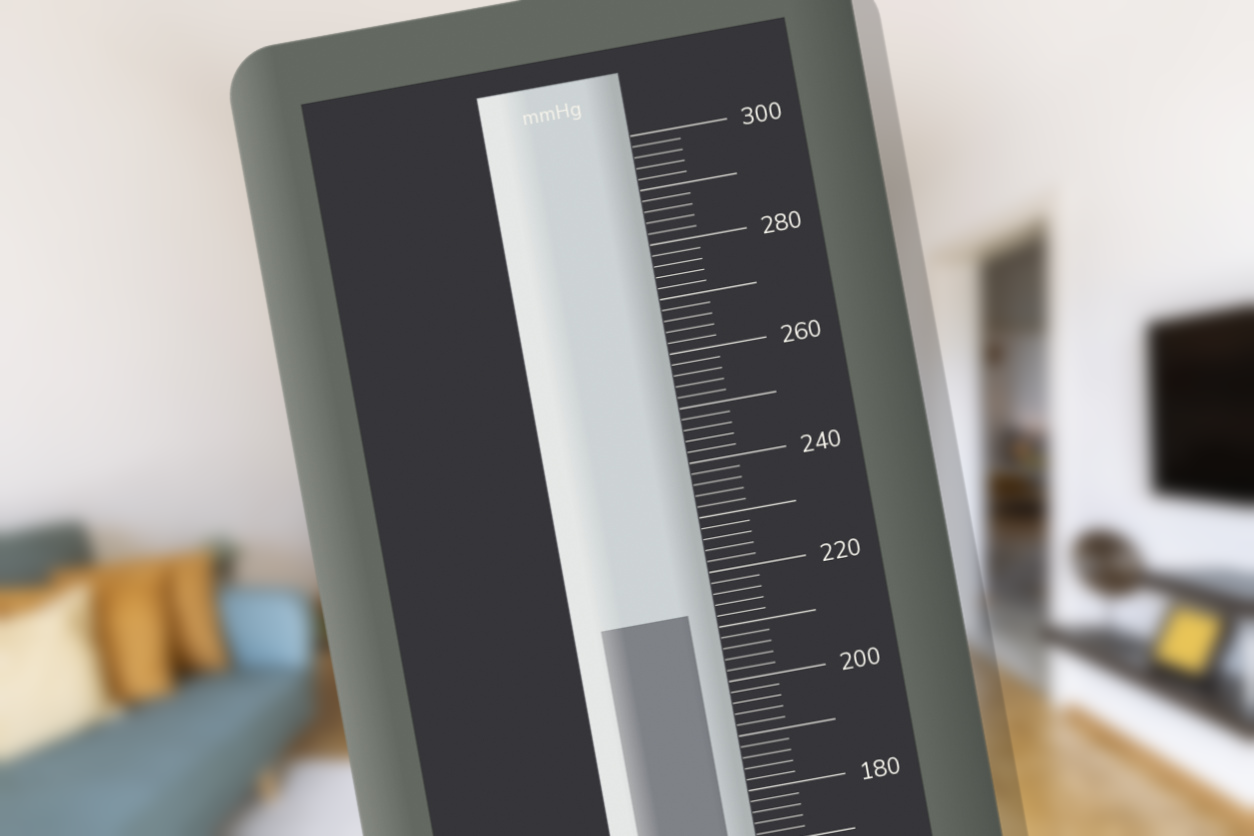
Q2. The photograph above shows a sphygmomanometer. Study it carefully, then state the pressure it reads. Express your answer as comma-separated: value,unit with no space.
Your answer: 213,mmHg
